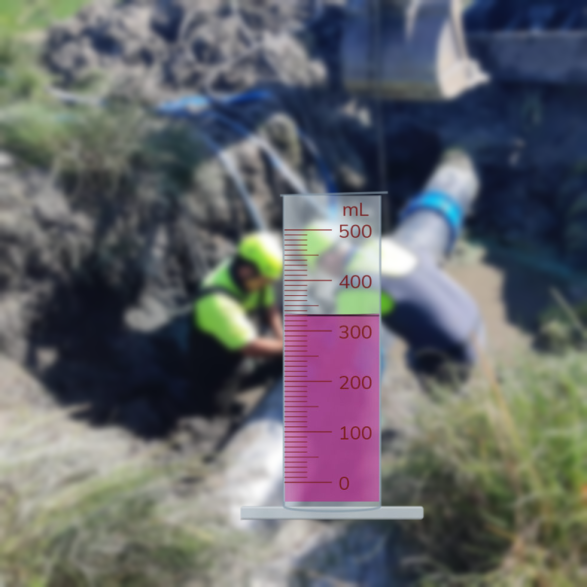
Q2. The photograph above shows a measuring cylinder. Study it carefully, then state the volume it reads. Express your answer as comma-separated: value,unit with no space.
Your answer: 330,mL
